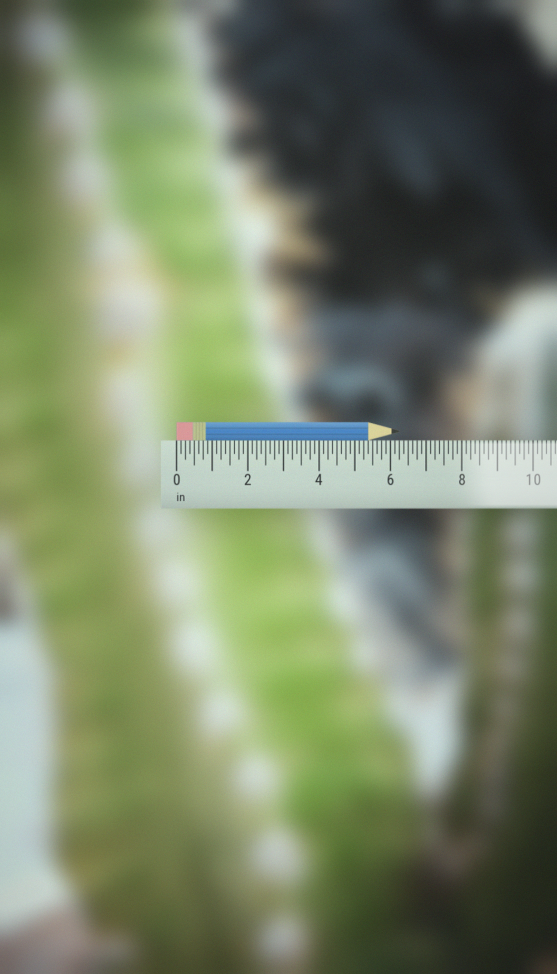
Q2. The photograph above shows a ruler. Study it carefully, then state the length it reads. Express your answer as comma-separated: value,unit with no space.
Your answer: 6.25,in
